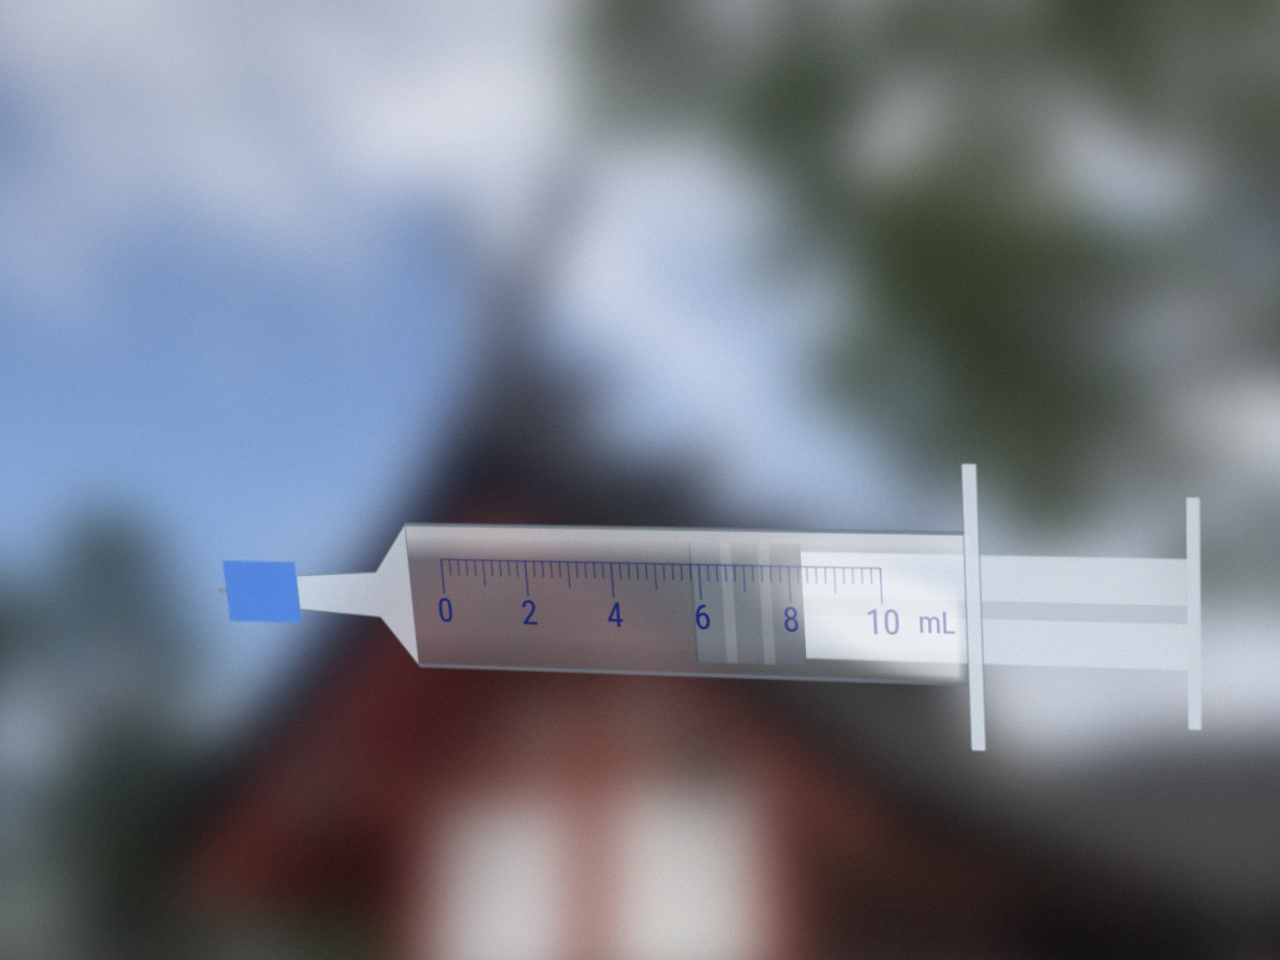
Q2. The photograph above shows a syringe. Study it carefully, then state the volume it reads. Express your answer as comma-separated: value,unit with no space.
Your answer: 5.8,mL
